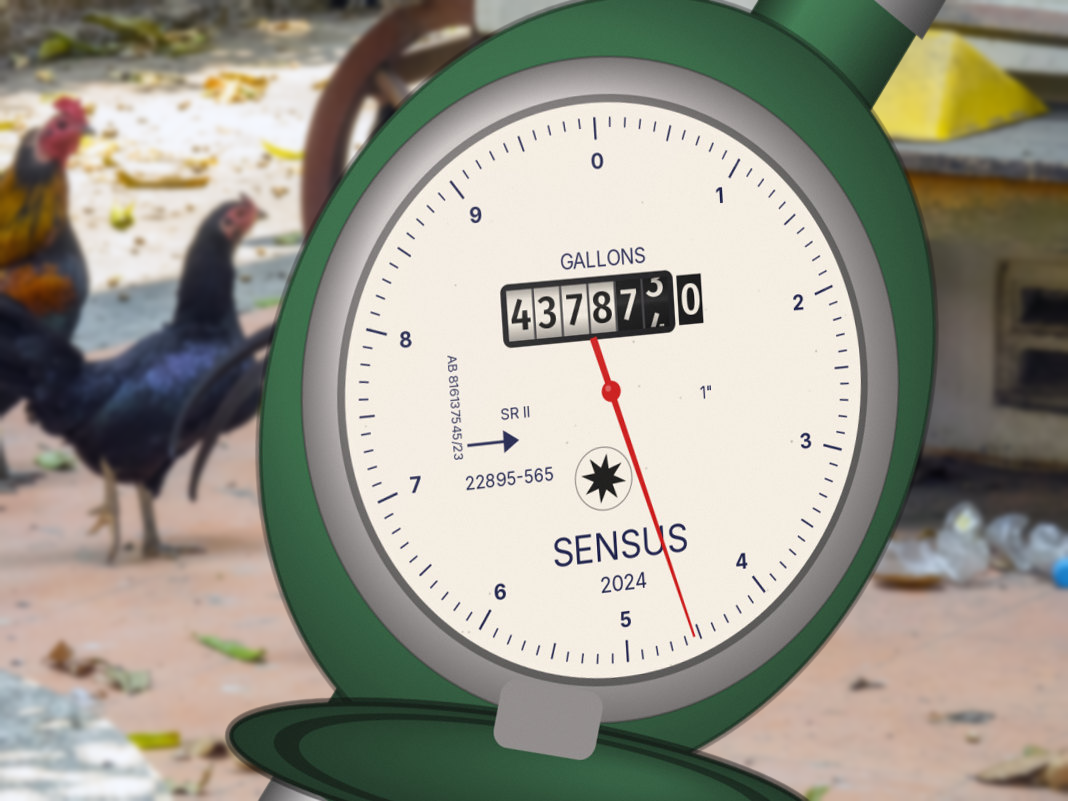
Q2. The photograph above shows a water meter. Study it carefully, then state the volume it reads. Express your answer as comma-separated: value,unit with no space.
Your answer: 4378734.5,gal
